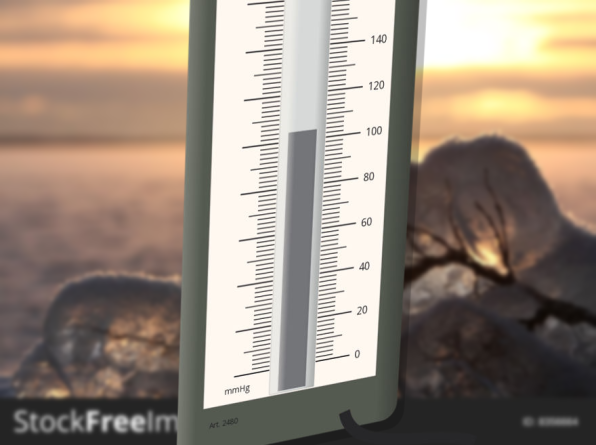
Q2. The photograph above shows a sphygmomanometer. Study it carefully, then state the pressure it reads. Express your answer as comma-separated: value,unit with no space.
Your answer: 104,mmHg
